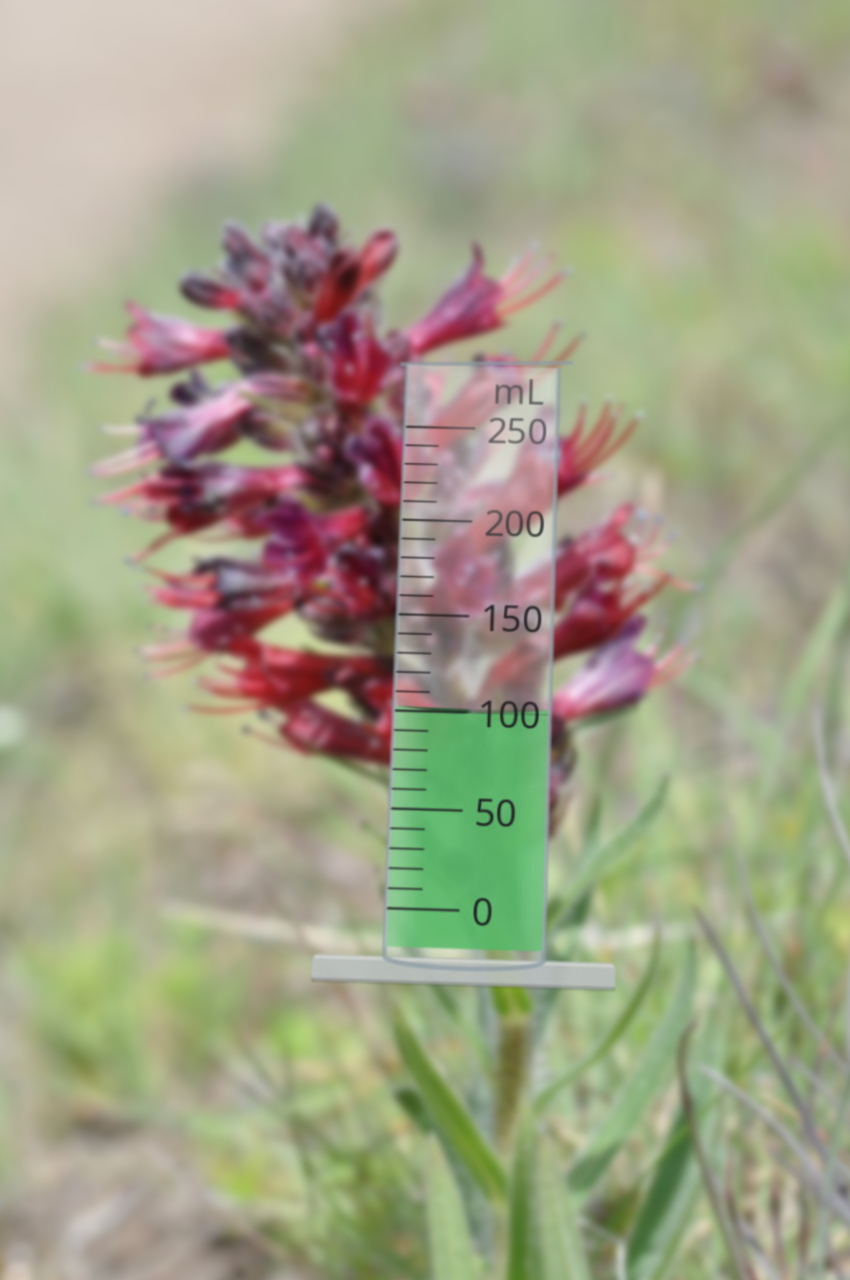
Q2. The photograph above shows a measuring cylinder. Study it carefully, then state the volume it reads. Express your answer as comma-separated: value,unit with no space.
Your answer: 100,mL
